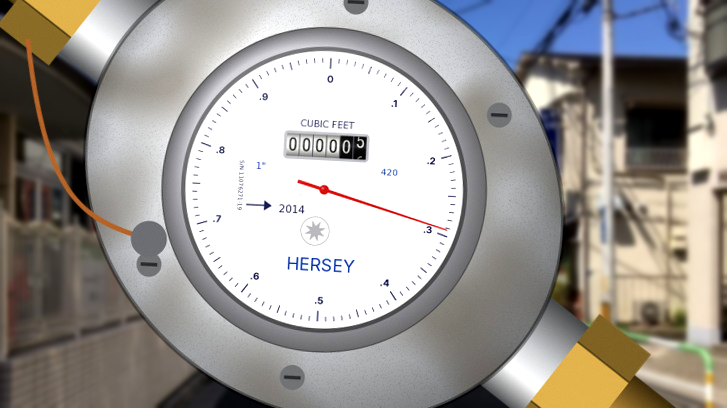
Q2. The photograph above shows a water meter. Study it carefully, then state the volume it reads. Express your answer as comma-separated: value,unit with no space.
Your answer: 5.29,ft³
